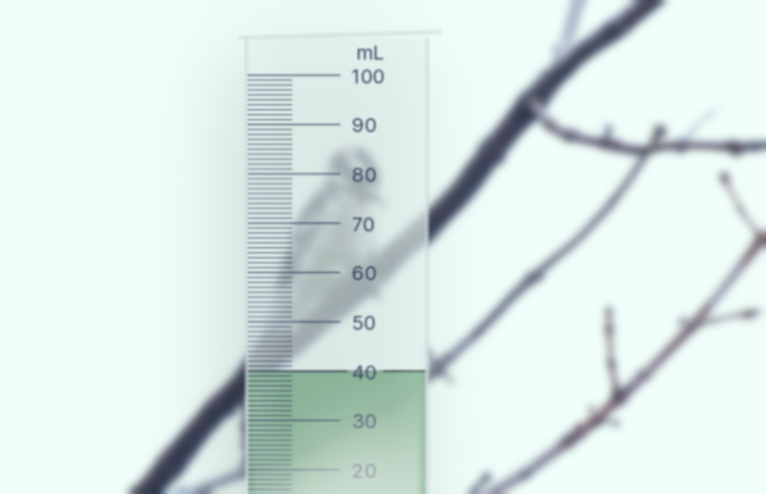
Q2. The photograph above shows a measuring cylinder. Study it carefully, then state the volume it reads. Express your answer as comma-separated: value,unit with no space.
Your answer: 40,mL
